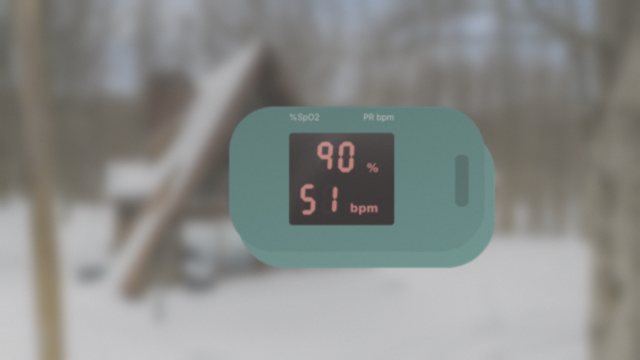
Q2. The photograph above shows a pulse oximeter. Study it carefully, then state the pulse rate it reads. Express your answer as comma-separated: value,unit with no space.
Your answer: 51,bpm
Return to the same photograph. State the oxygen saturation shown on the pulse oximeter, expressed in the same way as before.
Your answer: 90,%
